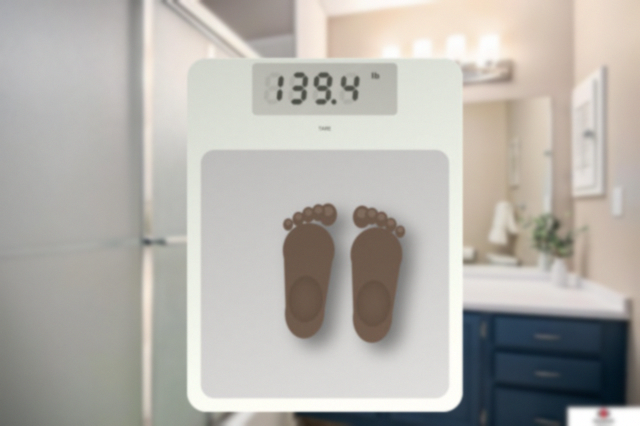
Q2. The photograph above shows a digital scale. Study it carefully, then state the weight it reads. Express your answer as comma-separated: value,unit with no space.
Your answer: 139.4,lb
